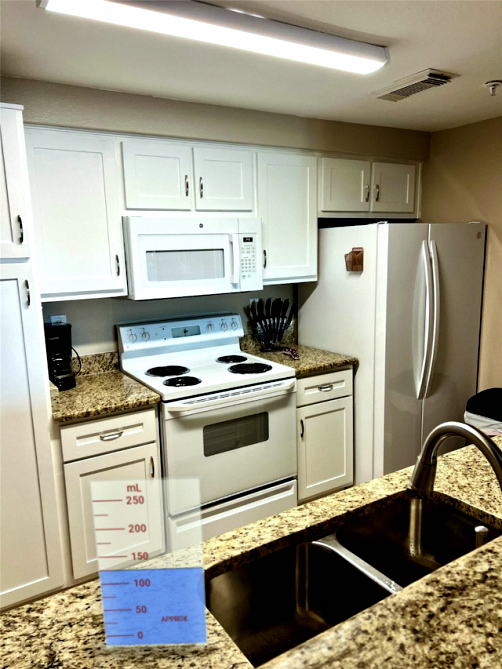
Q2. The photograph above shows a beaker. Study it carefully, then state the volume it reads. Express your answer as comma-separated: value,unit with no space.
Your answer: 125,mL
